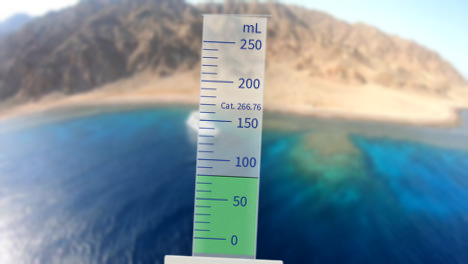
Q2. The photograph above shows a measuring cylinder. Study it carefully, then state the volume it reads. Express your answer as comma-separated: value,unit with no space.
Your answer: 80,mL
